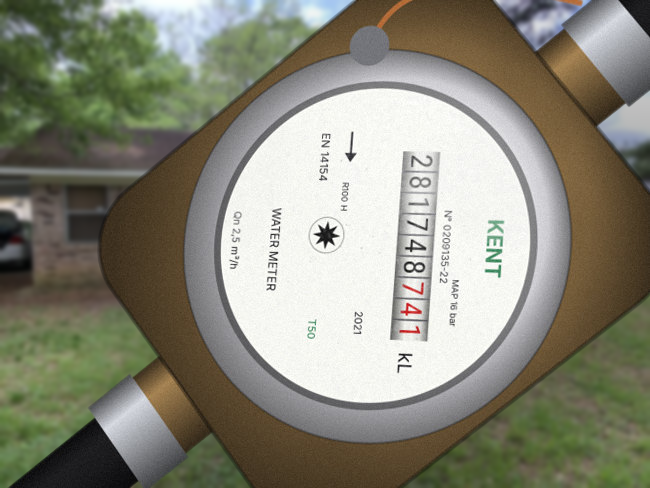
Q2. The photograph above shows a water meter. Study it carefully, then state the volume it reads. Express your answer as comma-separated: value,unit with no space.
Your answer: 281748.741,kL
